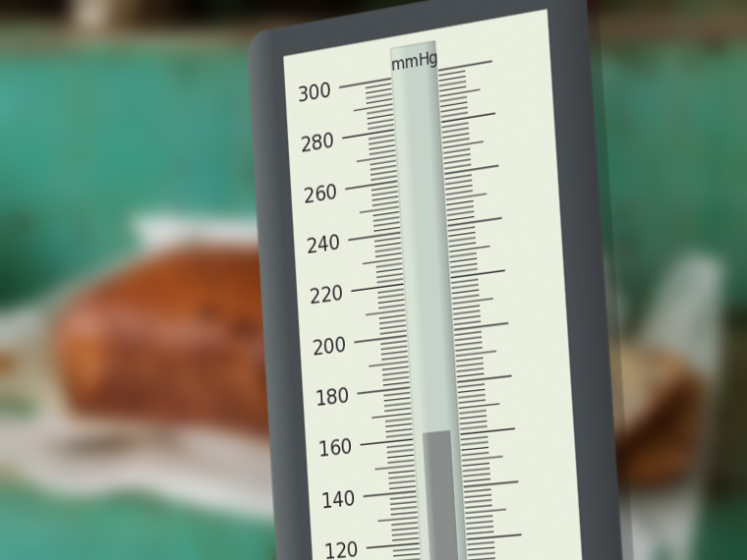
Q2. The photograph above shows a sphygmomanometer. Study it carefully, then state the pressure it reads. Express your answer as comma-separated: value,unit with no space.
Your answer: 162,mmHg
